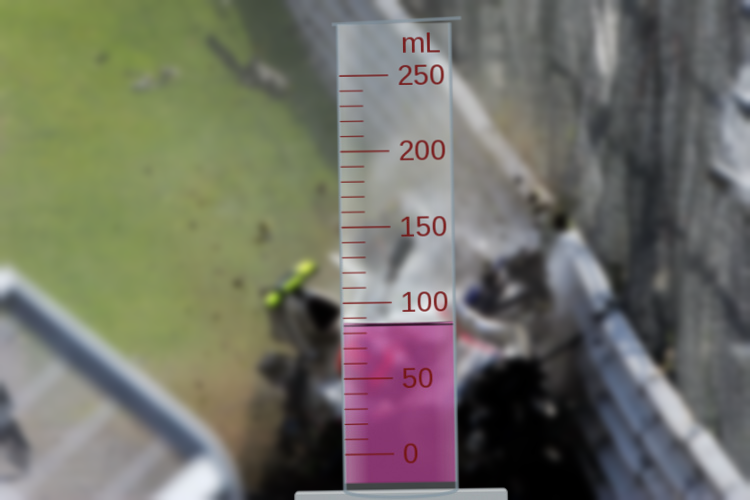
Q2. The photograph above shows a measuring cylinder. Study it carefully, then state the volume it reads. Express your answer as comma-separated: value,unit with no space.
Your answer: 85,mL
